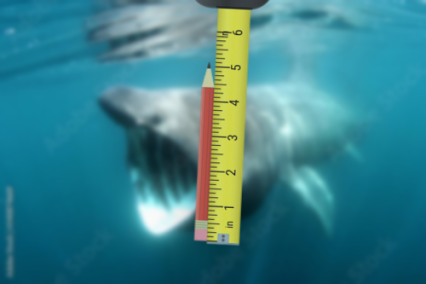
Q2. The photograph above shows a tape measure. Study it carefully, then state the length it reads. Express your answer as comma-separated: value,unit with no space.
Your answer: 5.125,in
